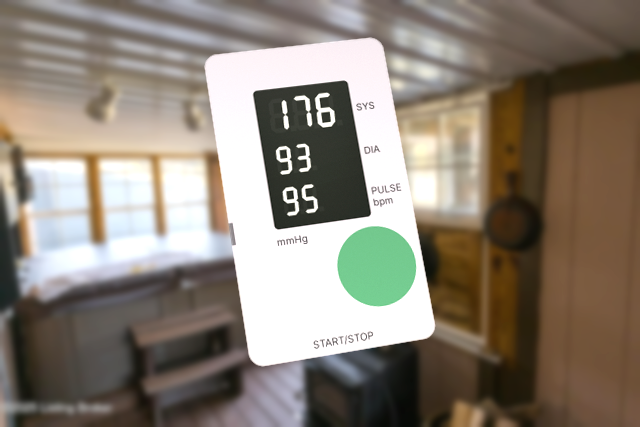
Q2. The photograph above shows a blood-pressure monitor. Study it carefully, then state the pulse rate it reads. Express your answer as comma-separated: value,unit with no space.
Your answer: 95,bpm
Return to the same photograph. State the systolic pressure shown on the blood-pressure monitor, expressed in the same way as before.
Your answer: 176,mmHg
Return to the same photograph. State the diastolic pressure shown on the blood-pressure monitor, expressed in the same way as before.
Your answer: 93,mmHg
